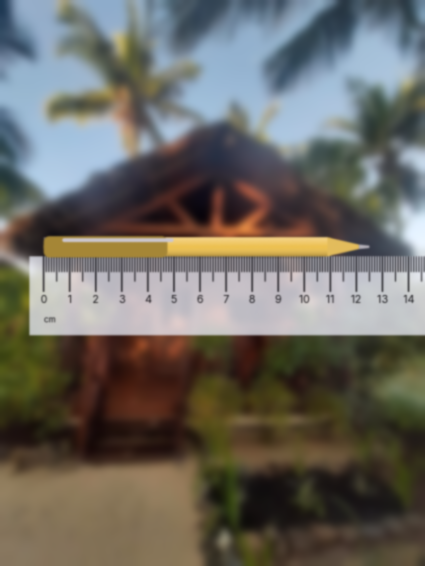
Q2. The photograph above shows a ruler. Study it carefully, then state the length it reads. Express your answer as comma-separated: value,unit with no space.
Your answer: 12.5,cm
